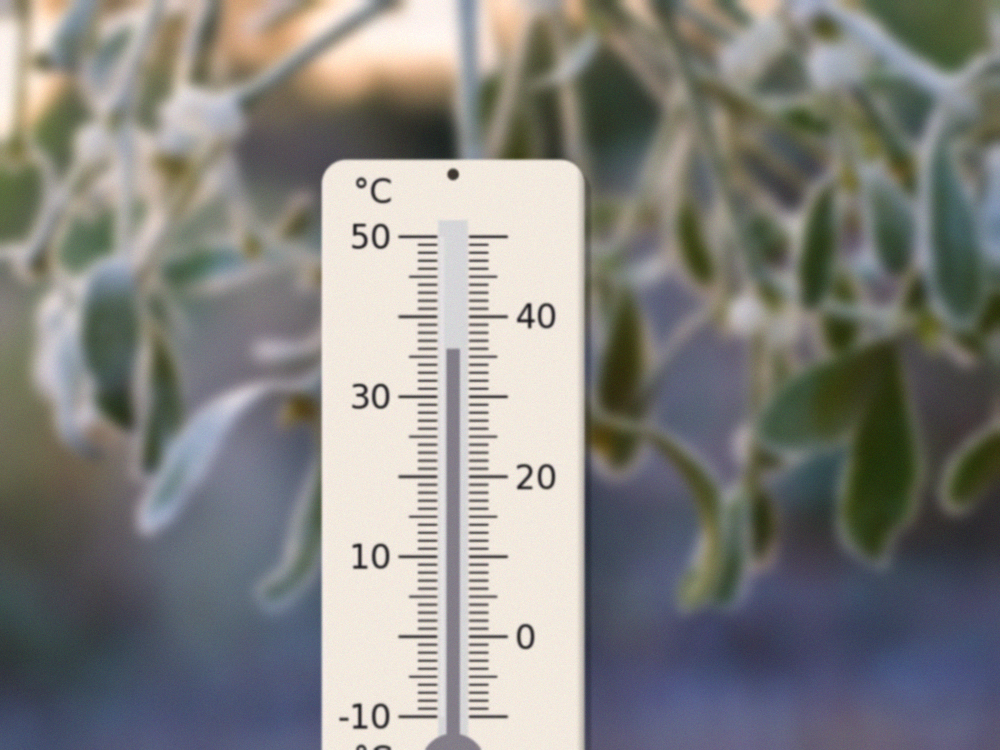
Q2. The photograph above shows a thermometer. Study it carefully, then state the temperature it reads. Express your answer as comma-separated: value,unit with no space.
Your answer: 36,°C
